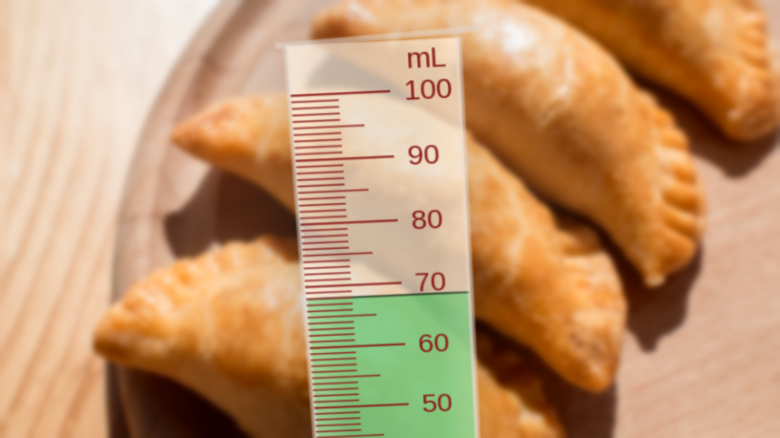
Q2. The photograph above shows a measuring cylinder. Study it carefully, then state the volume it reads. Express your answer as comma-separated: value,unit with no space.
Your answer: 68,mL
